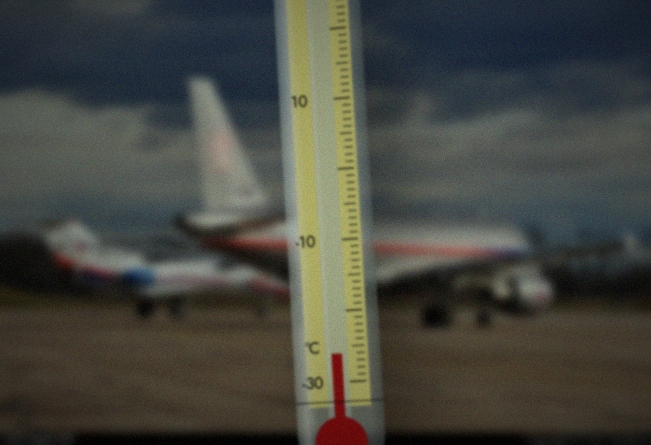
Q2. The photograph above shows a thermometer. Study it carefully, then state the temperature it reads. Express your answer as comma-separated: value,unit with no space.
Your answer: -26,°C
